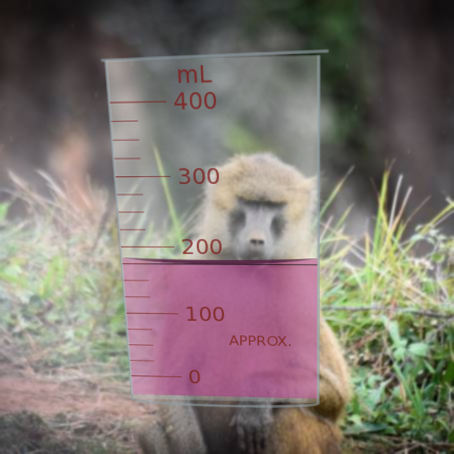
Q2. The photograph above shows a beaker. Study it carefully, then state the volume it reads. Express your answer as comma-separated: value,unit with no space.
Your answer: 175,mL
